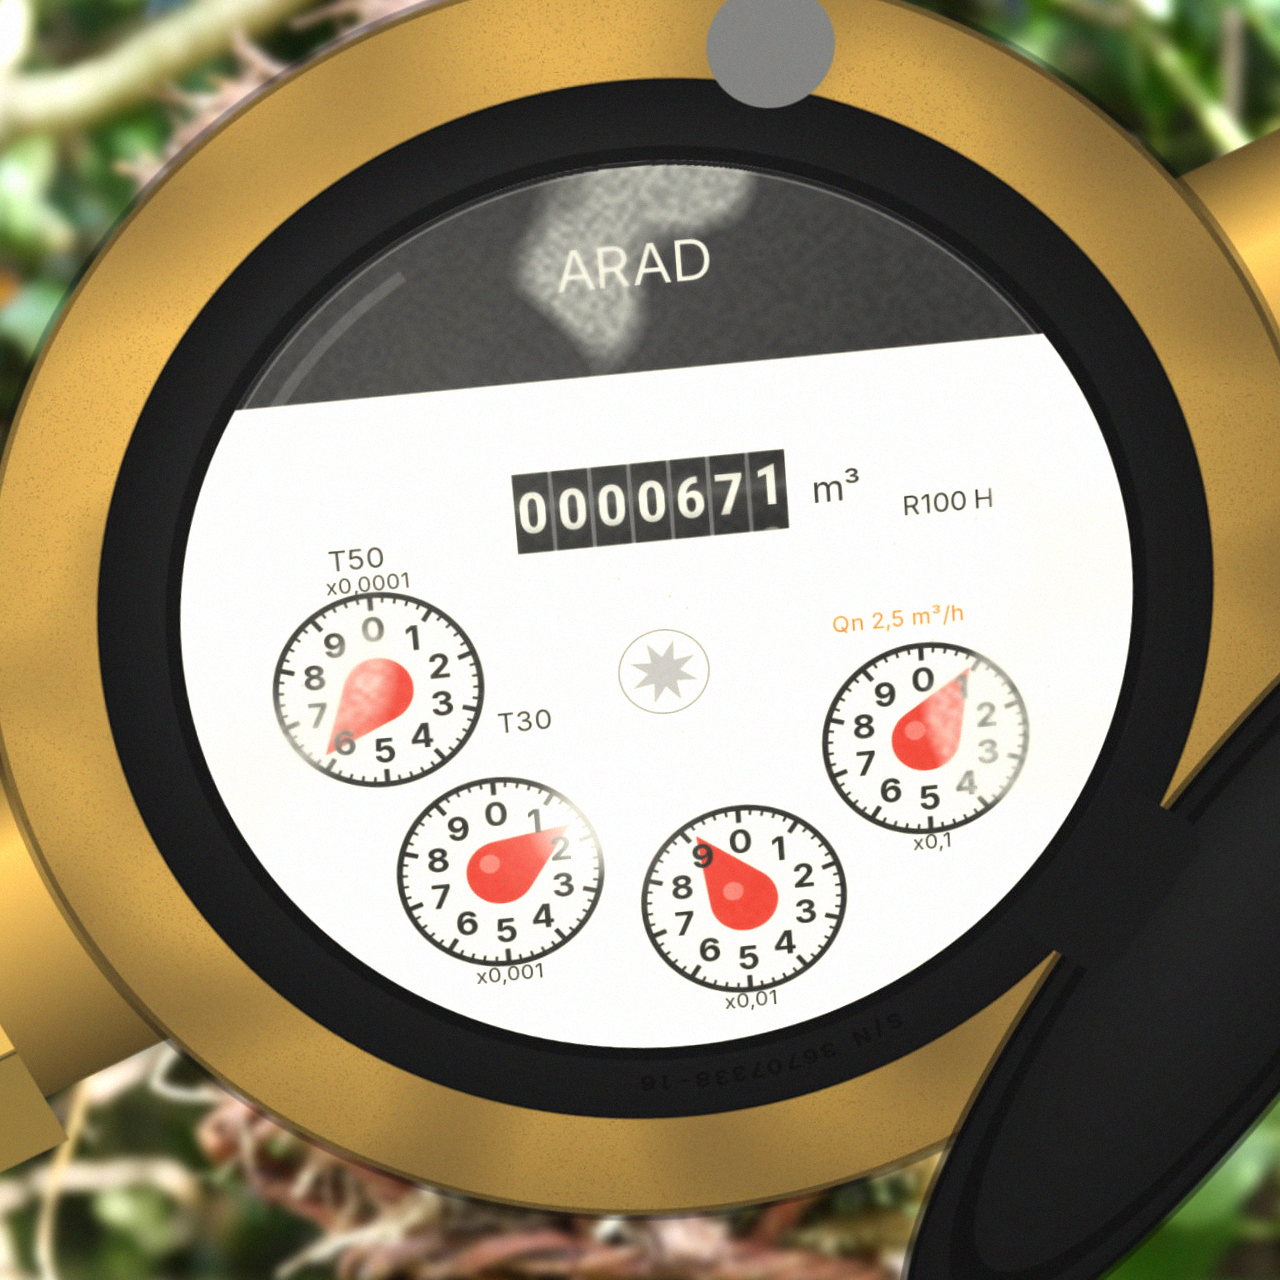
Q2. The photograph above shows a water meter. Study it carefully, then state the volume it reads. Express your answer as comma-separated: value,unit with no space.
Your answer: 671.0916,m³
